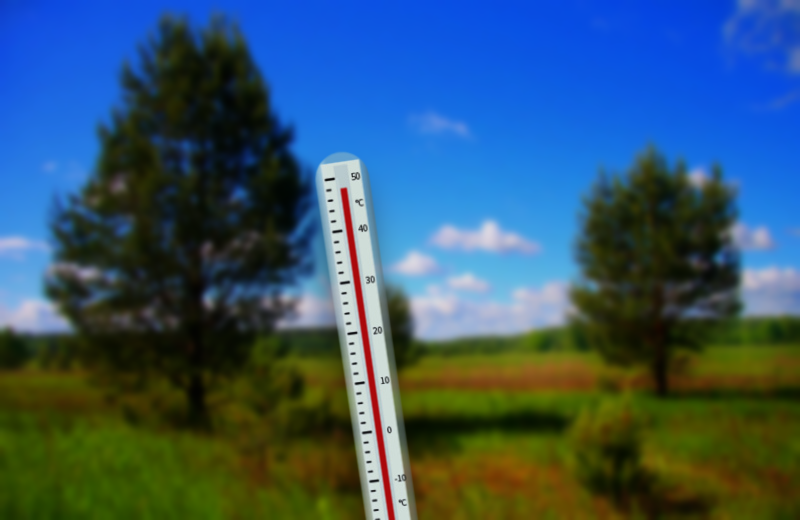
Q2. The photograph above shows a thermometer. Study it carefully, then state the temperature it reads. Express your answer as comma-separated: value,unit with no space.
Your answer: 48,°C
